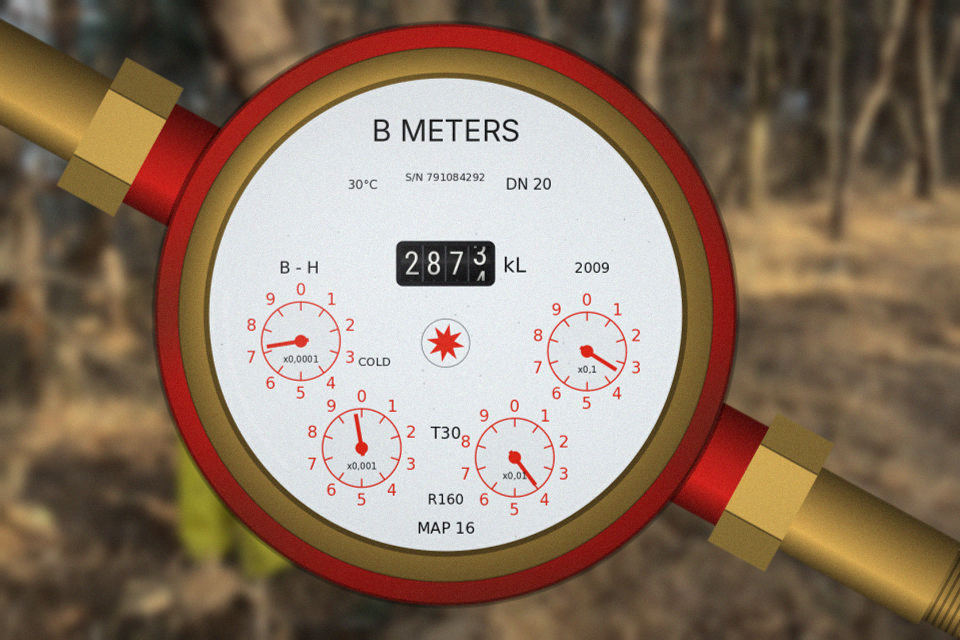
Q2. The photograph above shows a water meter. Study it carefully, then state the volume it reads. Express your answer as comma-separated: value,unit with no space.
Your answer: 2873.3397,kL
